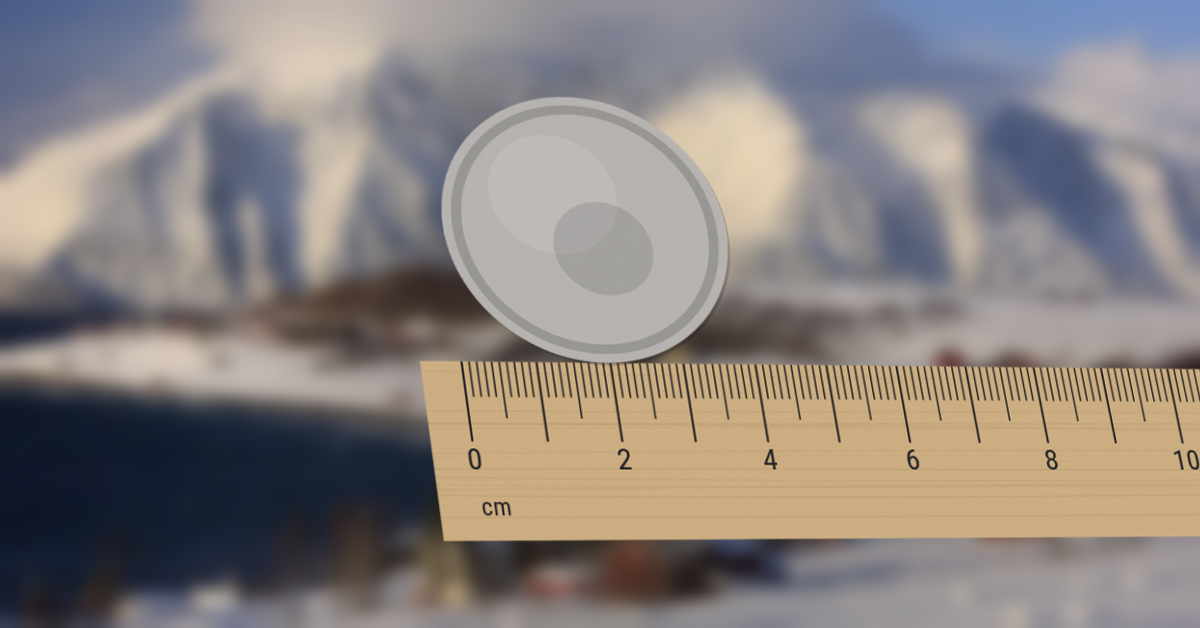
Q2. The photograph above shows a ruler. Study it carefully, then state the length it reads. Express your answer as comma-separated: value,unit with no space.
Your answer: 3.9,cm
